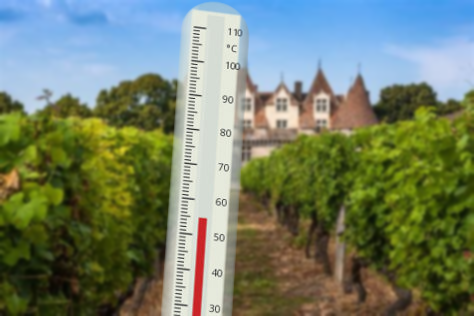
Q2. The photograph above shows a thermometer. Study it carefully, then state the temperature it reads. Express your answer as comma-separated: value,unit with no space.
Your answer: 55,°C
